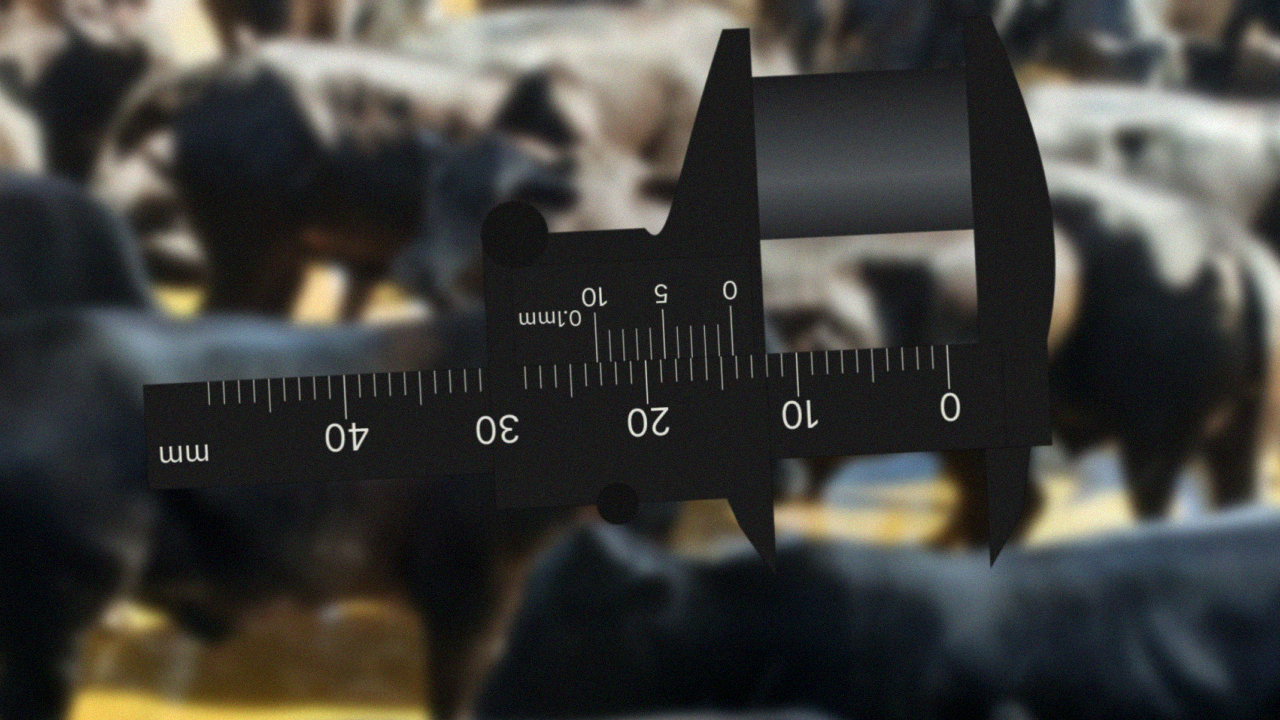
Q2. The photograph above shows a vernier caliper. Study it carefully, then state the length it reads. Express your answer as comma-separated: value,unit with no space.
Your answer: 14.2,mm
